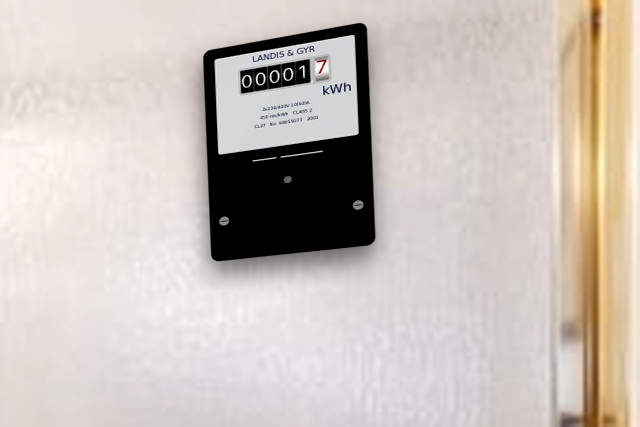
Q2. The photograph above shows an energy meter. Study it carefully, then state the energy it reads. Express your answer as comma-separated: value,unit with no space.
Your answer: 1.7,kWh
